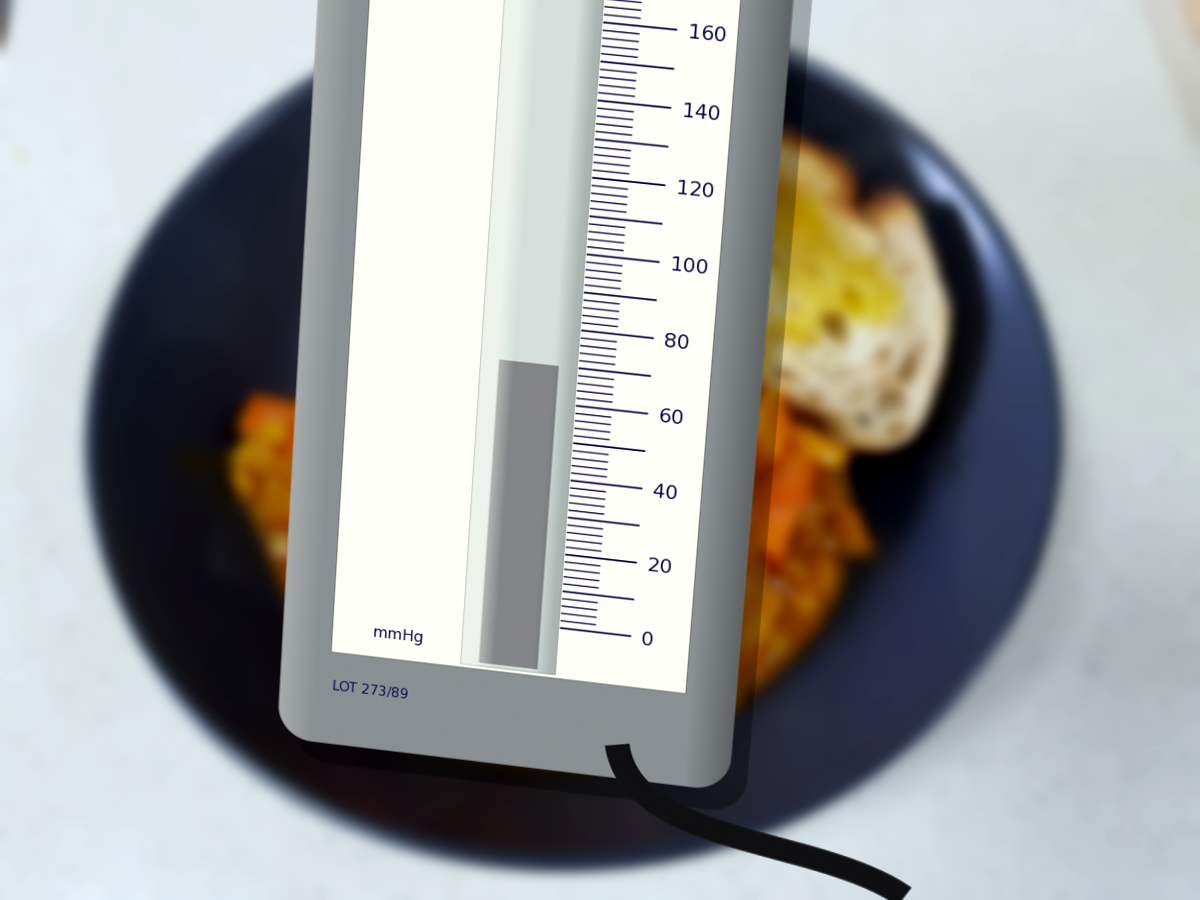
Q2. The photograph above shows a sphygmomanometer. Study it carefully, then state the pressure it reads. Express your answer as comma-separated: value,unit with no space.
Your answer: 70,mmHg
